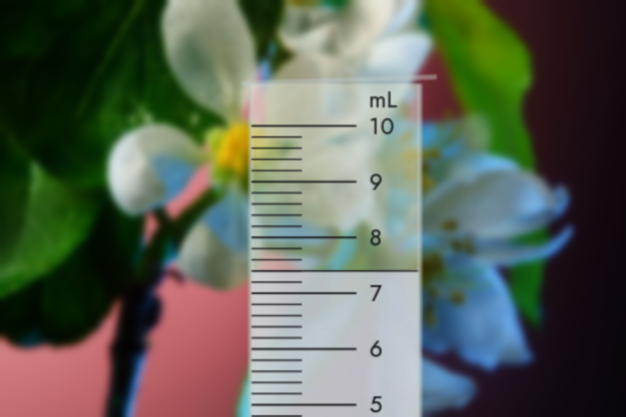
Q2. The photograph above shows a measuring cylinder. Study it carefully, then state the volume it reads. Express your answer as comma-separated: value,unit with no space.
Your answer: 7.4,mL
